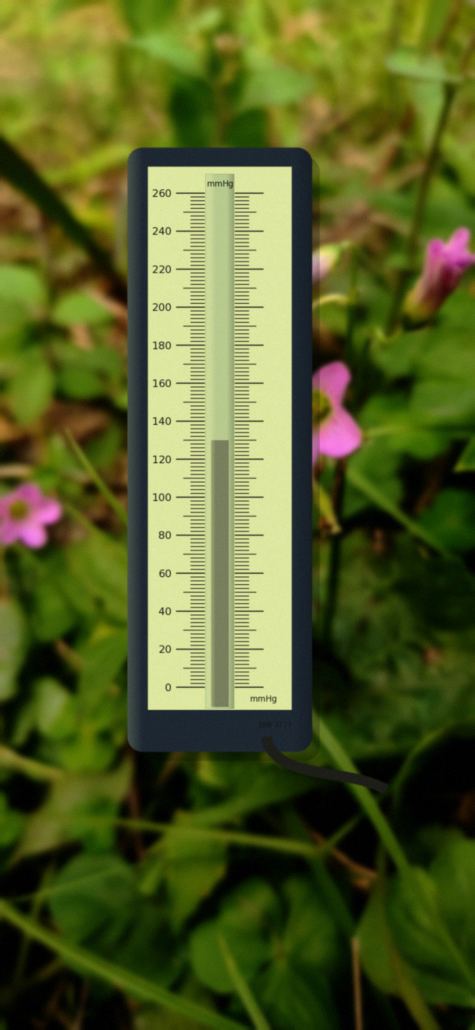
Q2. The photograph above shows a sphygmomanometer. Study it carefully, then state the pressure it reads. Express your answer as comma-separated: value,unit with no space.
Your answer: 130,mmHg
